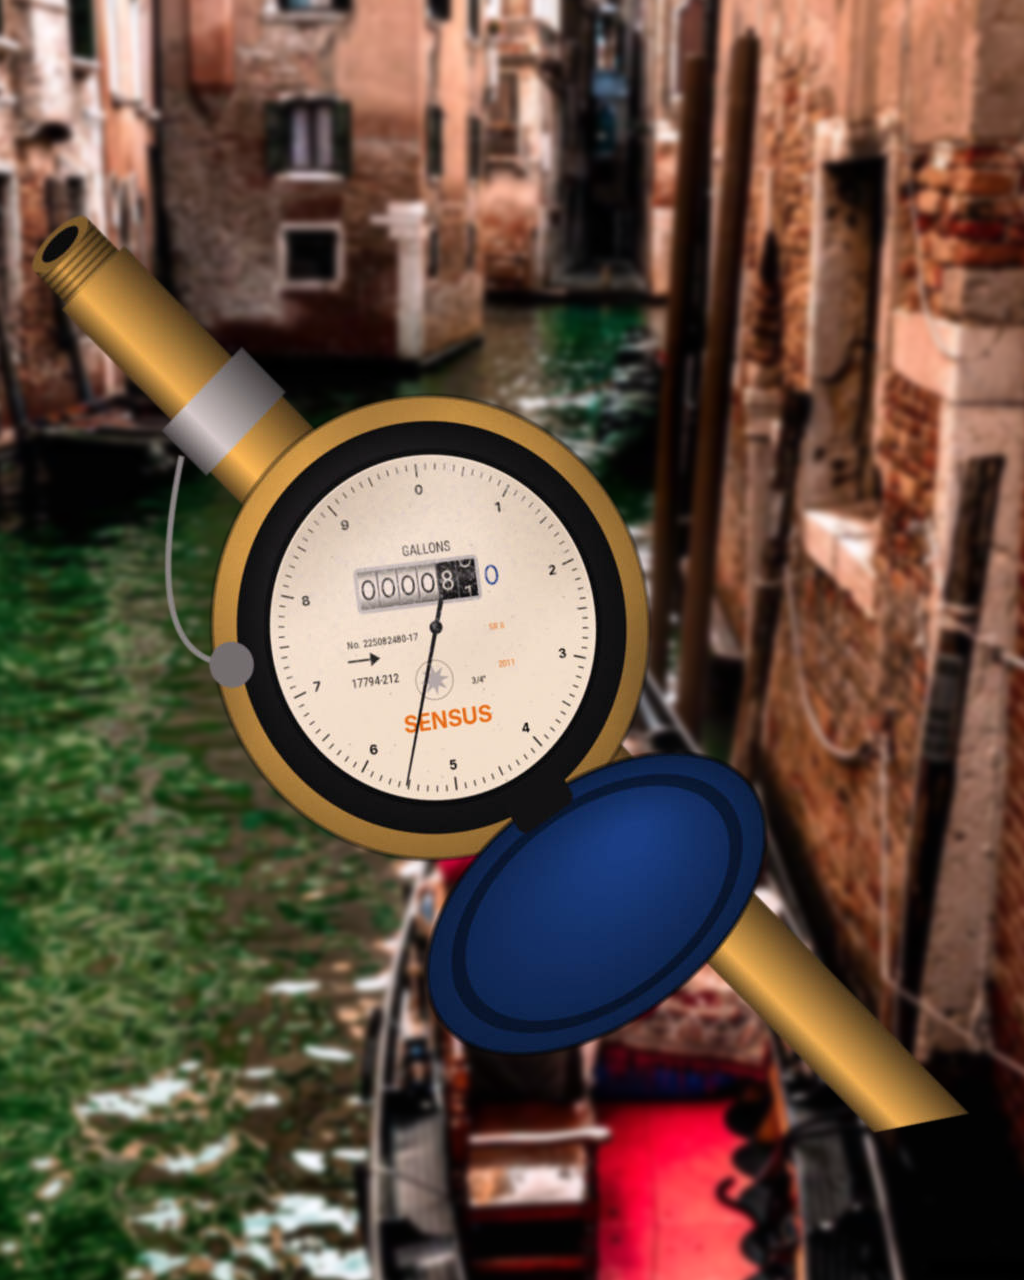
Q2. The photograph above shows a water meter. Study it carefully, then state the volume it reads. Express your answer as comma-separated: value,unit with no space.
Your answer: 805.5,gal
